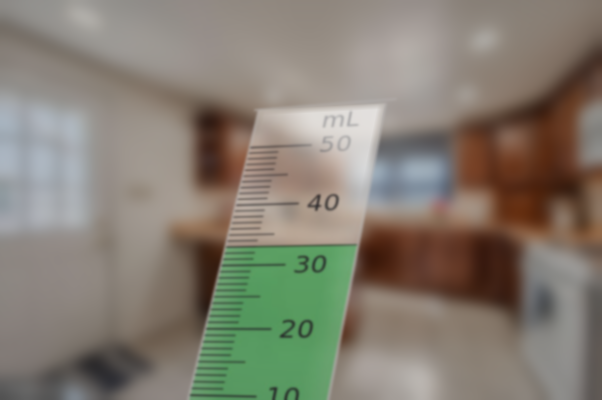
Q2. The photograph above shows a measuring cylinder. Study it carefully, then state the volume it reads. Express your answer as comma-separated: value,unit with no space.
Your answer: 33,mL
